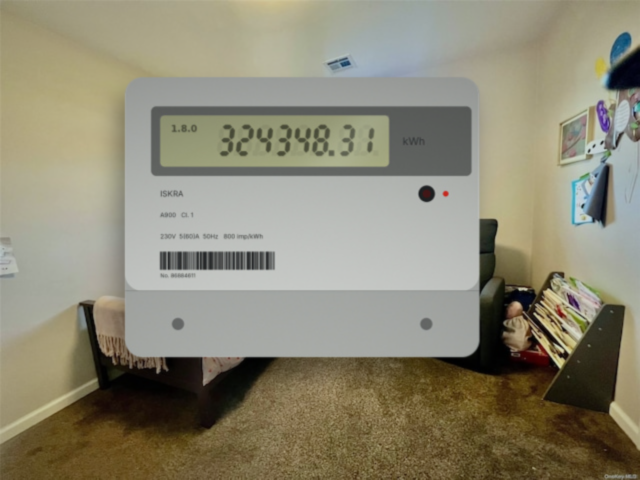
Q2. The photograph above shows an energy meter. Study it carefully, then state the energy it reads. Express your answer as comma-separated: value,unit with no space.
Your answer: 324348.31,kWh
